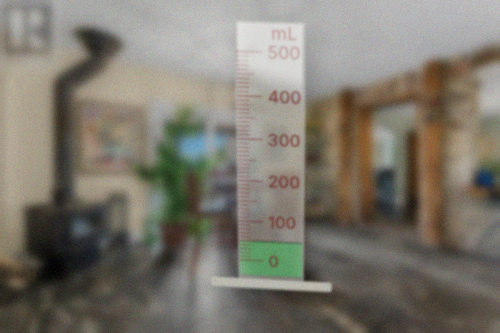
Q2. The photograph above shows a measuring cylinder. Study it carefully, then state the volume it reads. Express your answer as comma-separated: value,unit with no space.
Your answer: 50,mL
